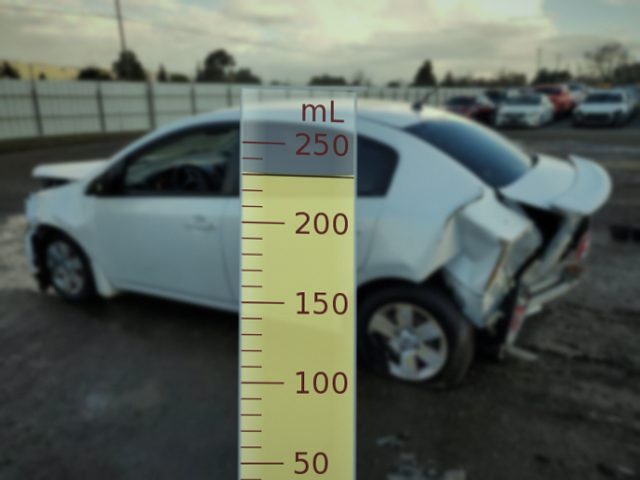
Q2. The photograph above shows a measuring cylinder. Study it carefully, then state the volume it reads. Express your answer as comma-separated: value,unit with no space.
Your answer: 230,mL
